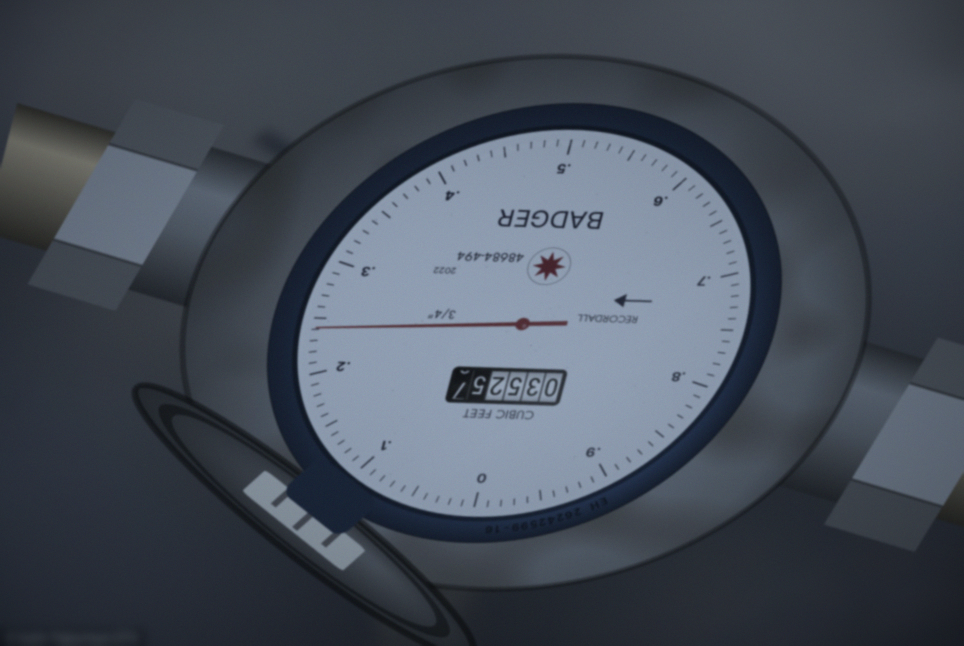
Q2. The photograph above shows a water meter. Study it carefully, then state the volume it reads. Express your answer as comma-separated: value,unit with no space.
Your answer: 35257.24,ft³
